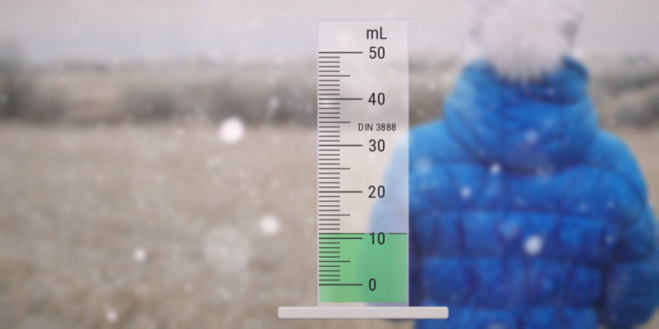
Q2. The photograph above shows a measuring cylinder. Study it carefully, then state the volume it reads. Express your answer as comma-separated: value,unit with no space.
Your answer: 11,mL
